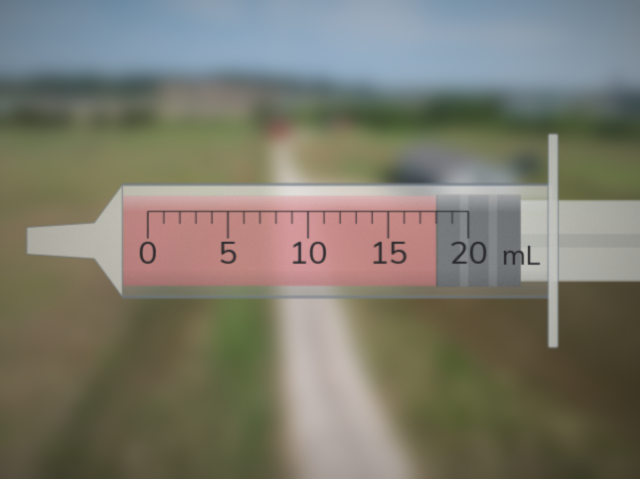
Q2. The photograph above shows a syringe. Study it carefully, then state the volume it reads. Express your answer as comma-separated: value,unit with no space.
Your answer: 18,mL
